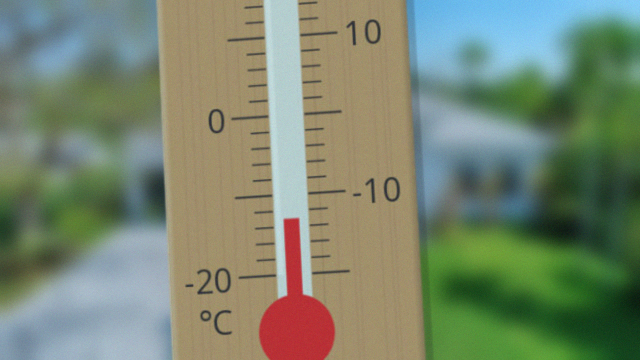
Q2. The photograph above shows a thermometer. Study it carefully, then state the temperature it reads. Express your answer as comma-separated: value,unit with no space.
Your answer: -13,°C
